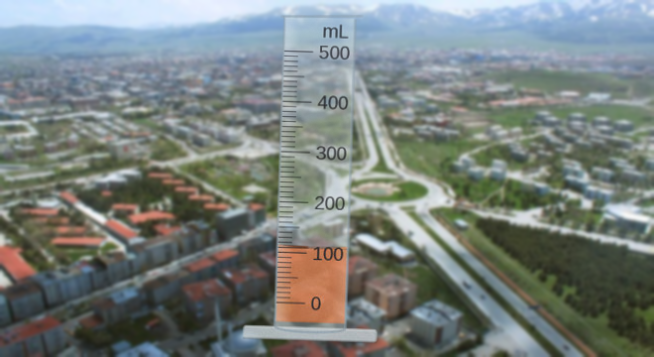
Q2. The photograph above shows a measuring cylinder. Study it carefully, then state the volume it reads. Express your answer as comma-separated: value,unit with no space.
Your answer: 110,mL
